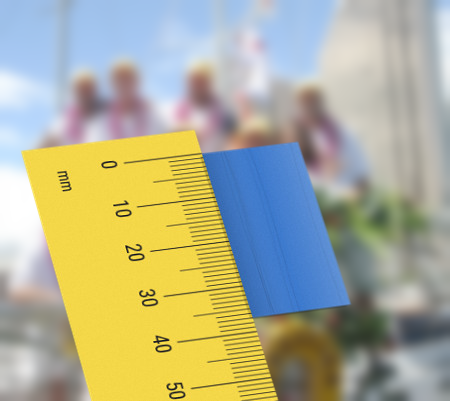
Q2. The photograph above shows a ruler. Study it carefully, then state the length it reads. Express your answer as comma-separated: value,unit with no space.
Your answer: 37,mm
